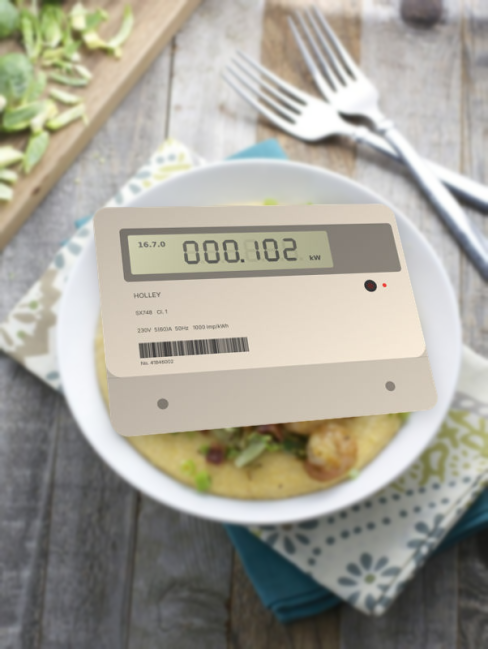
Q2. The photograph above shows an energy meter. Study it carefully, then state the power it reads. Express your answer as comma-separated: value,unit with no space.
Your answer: 0.102,kW
